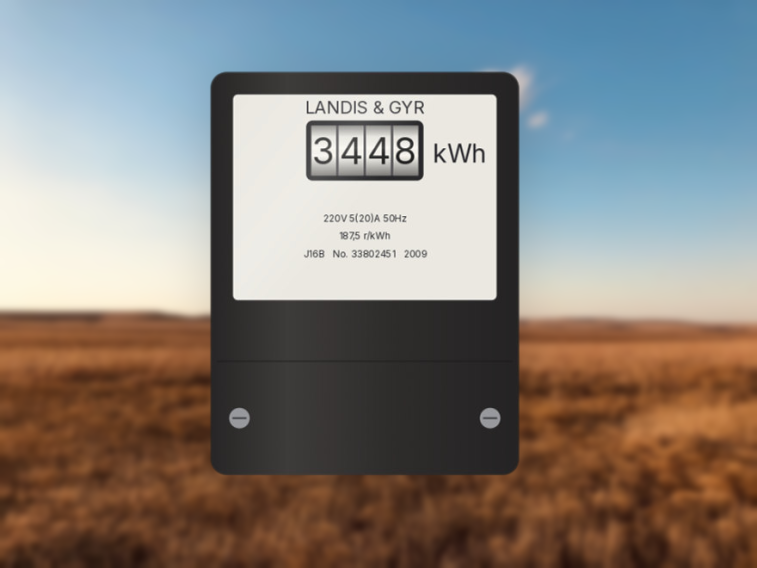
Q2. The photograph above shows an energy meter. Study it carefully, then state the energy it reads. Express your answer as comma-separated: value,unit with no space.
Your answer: 3448,kWh
